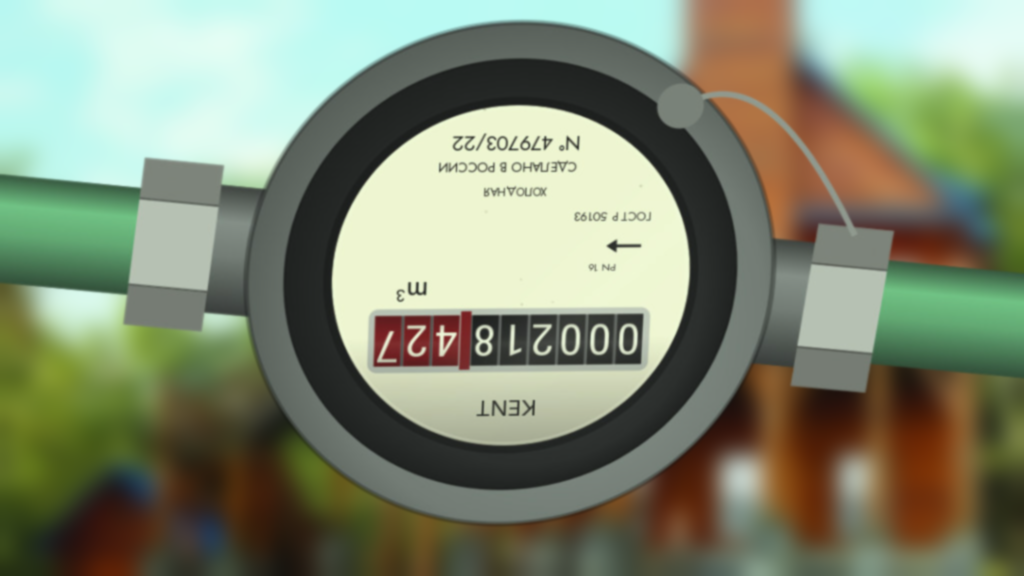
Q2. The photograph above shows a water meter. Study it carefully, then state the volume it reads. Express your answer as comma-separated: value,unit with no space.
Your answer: 218.427,m³
